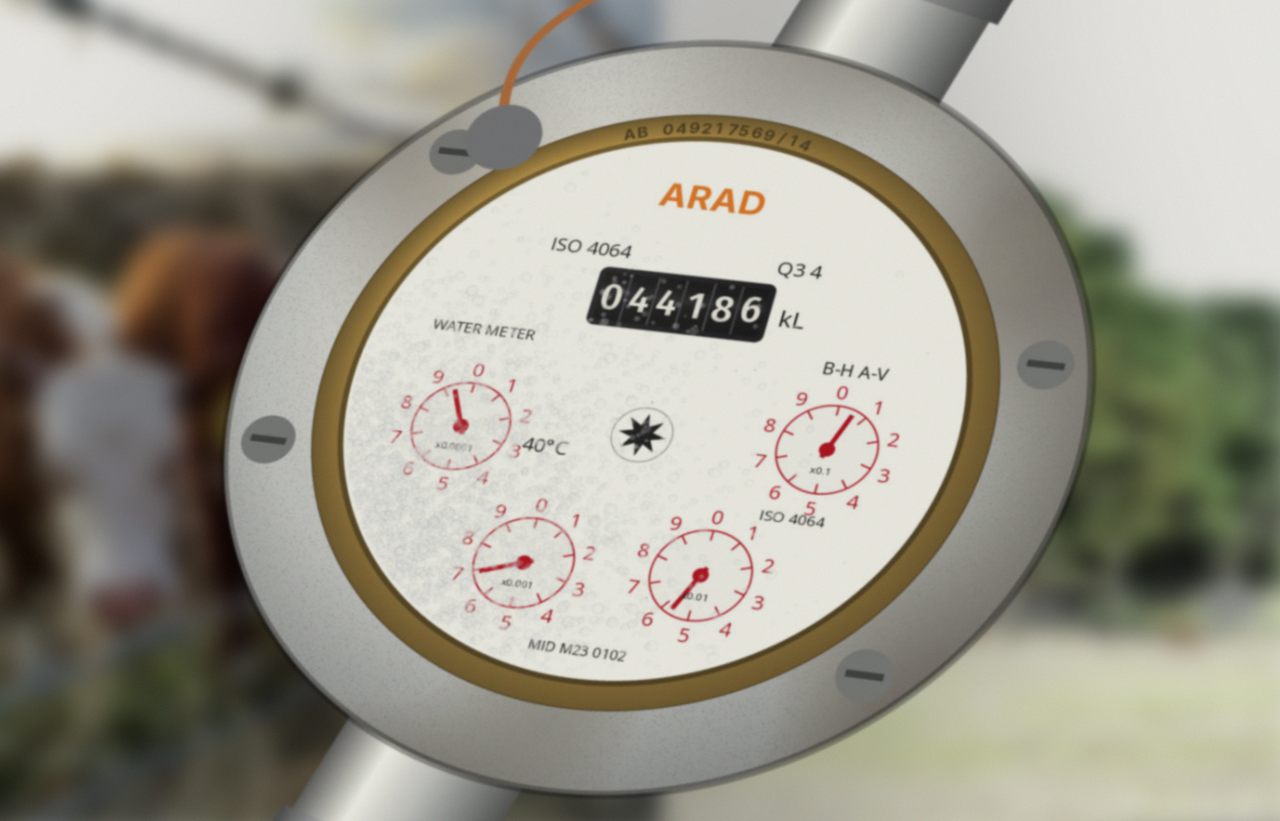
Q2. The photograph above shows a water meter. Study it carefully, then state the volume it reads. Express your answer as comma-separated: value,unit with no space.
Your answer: 44186.0569,kL
